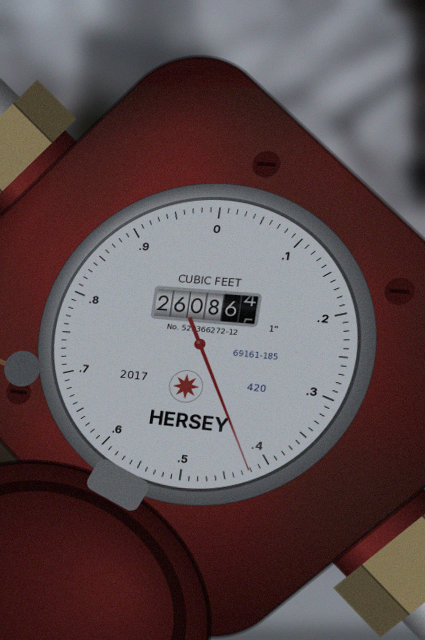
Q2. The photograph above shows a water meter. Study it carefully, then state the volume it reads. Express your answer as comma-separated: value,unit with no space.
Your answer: 260864.42,ft³
